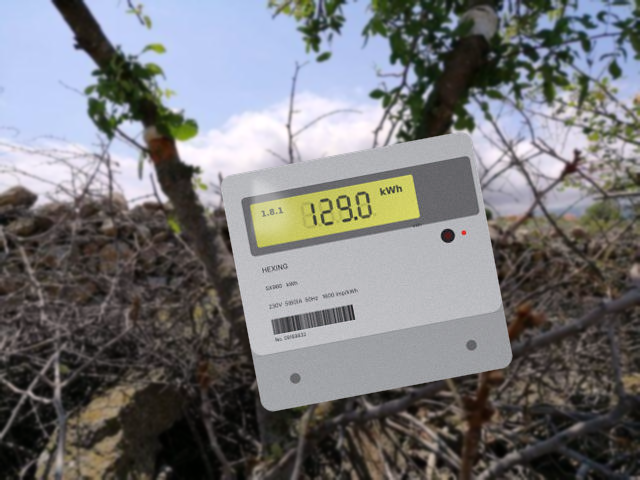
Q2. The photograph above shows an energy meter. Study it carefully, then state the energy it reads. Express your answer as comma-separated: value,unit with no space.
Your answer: 129.0,kWh
